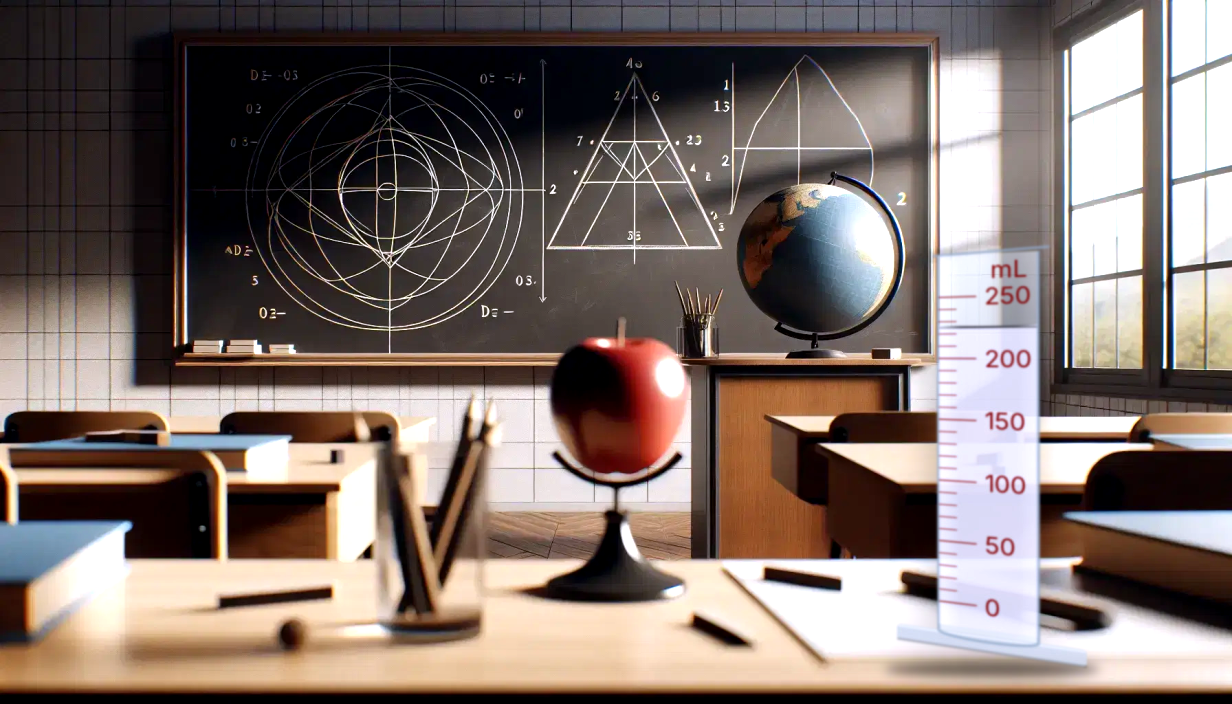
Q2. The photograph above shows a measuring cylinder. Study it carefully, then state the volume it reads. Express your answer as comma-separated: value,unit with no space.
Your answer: 225,mL
